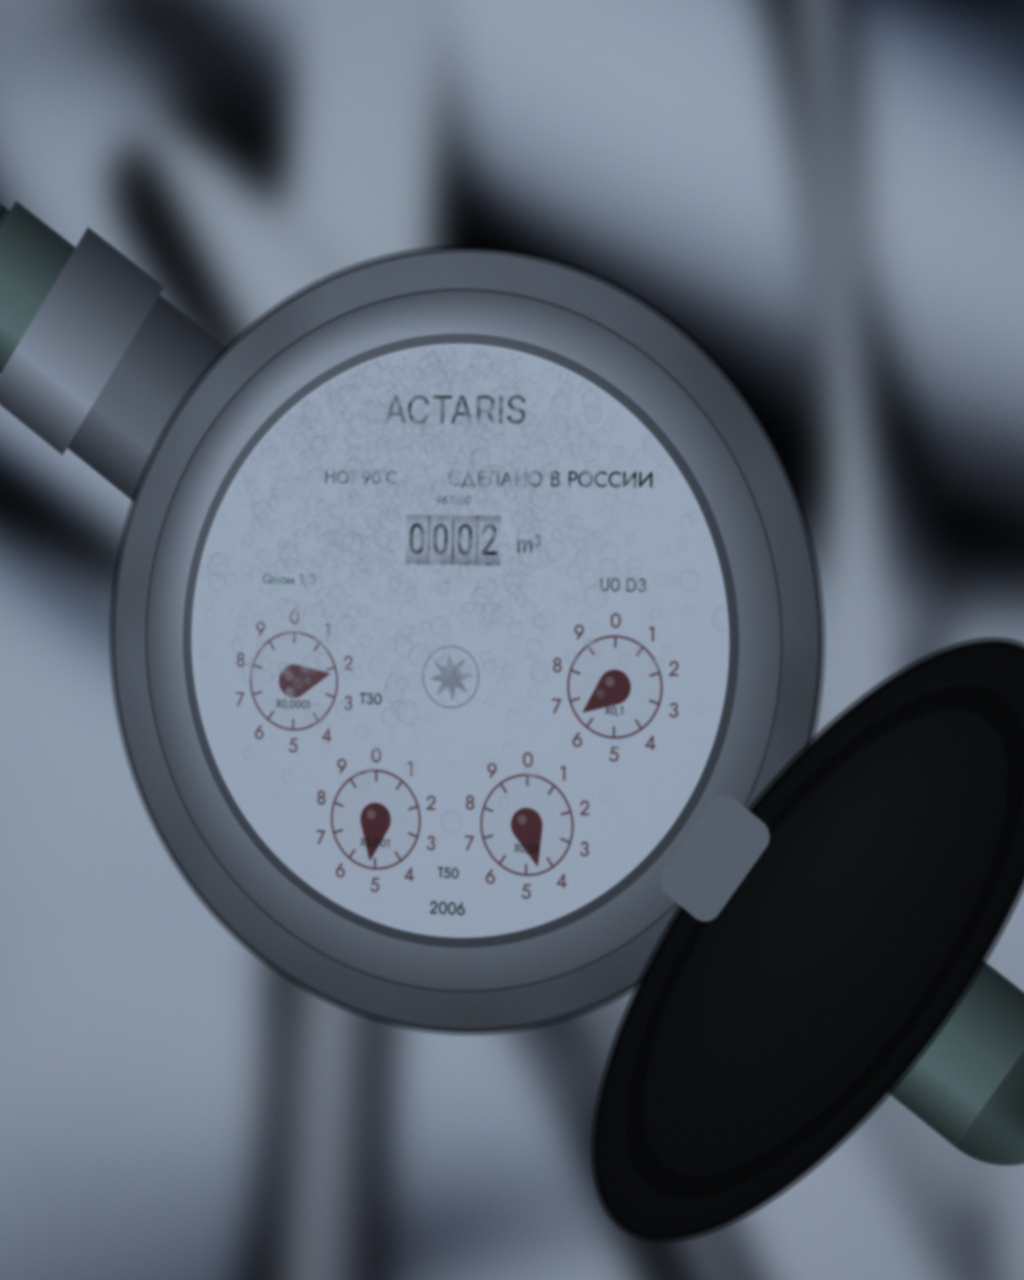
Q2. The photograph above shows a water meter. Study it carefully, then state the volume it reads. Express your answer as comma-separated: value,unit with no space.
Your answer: 2.6452,m³
